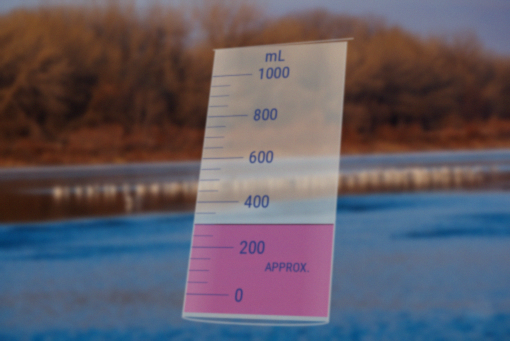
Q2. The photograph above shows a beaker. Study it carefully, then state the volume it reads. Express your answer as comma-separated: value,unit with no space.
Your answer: 300,mL
